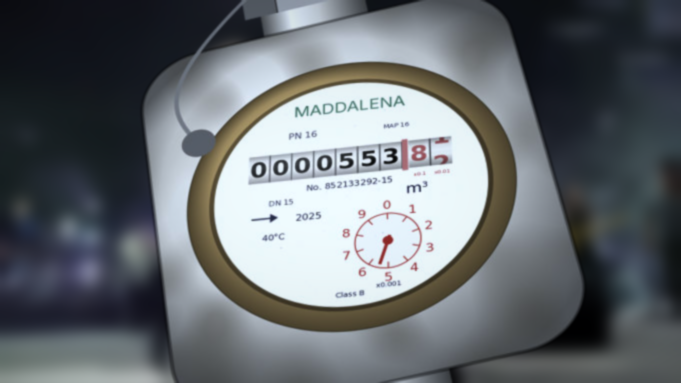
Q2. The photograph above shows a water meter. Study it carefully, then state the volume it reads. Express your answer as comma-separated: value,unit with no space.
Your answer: 553.815,m³
